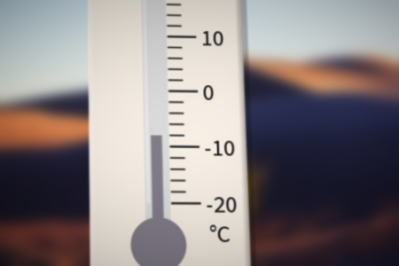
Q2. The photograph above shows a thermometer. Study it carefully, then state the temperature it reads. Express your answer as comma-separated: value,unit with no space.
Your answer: -8,°C
